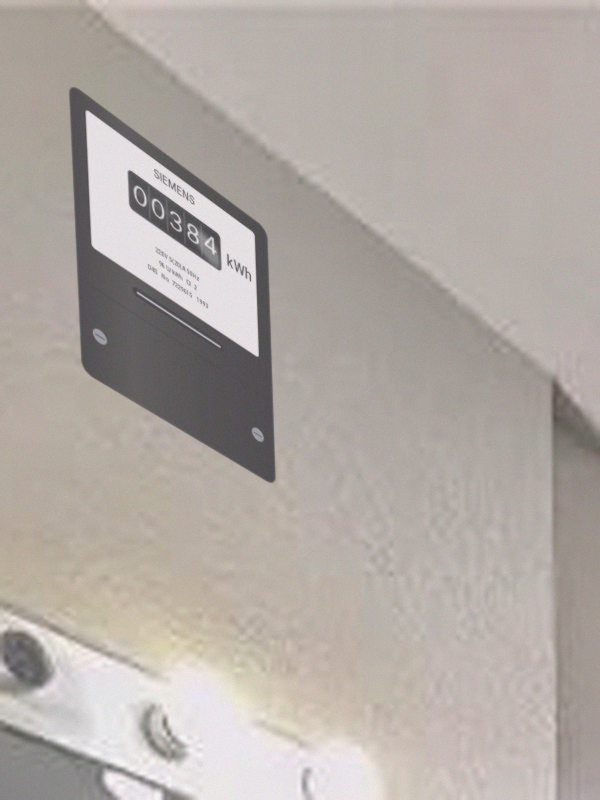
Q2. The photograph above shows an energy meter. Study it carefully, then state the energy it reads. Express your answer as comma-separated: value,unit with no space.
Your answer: 384,kWh
